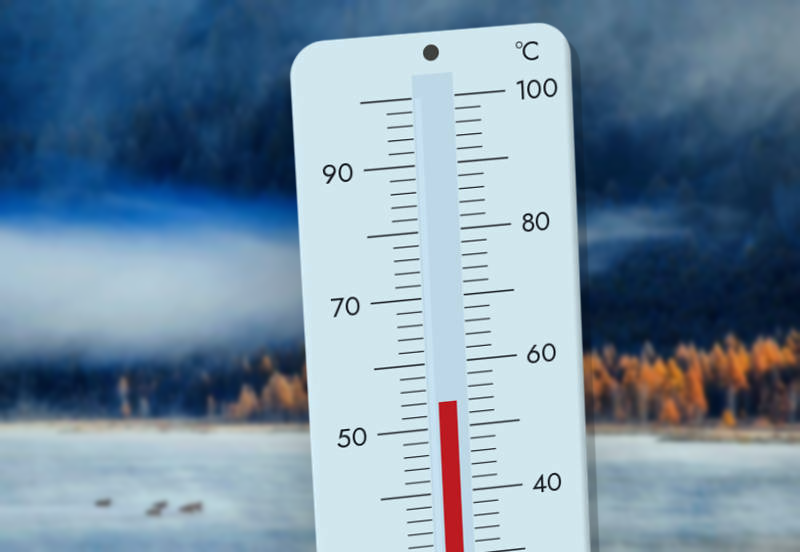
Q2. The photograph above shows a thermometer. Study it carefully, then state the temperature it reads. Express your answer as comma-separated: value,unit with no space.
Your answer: 54,°C
